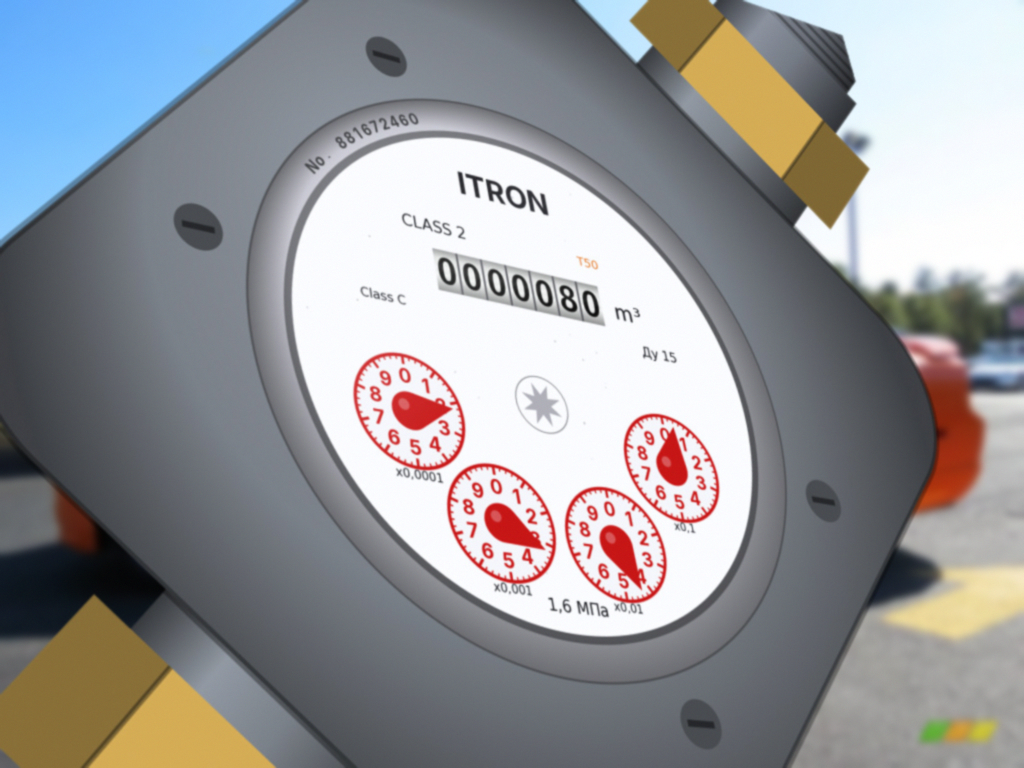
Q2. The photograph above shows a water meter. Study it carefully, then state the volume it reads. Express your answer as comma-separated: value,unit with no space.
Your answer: 80.0432,m³
